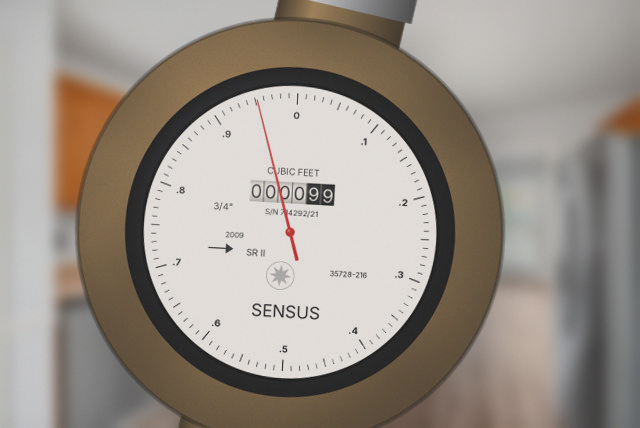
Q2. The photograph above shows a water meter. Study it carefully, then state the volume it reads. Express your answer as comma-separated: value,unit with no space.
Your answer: 98.95,ft³
